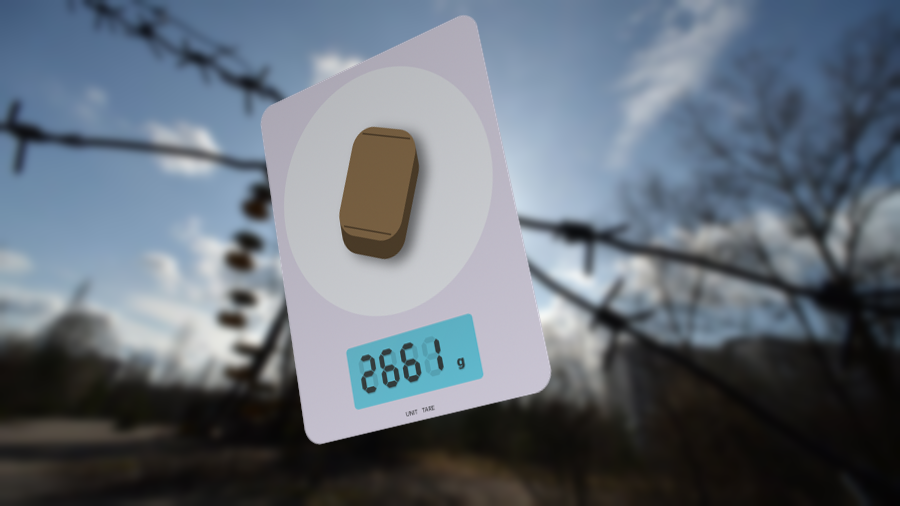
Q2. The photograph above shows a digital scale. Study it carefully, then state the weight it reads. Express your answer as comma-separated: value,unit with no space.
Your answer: 2661,g
